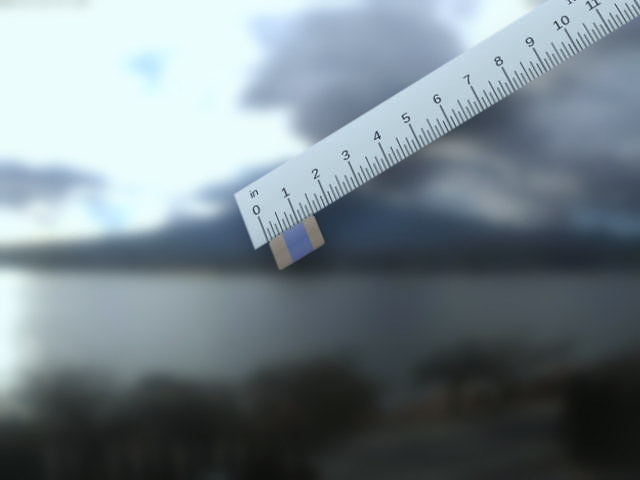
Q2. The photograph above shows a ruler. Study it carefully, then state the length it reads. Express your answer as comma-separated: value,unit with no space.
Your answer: 1.5,in
